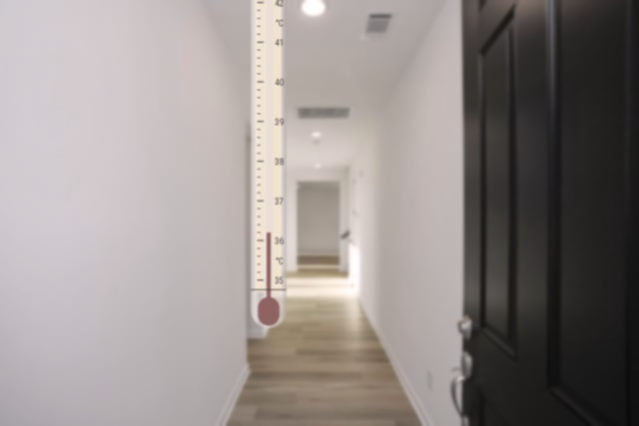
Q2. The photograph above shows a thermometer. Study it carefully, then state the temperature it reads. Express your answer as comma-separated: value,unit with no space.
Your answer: 36.2,°C
